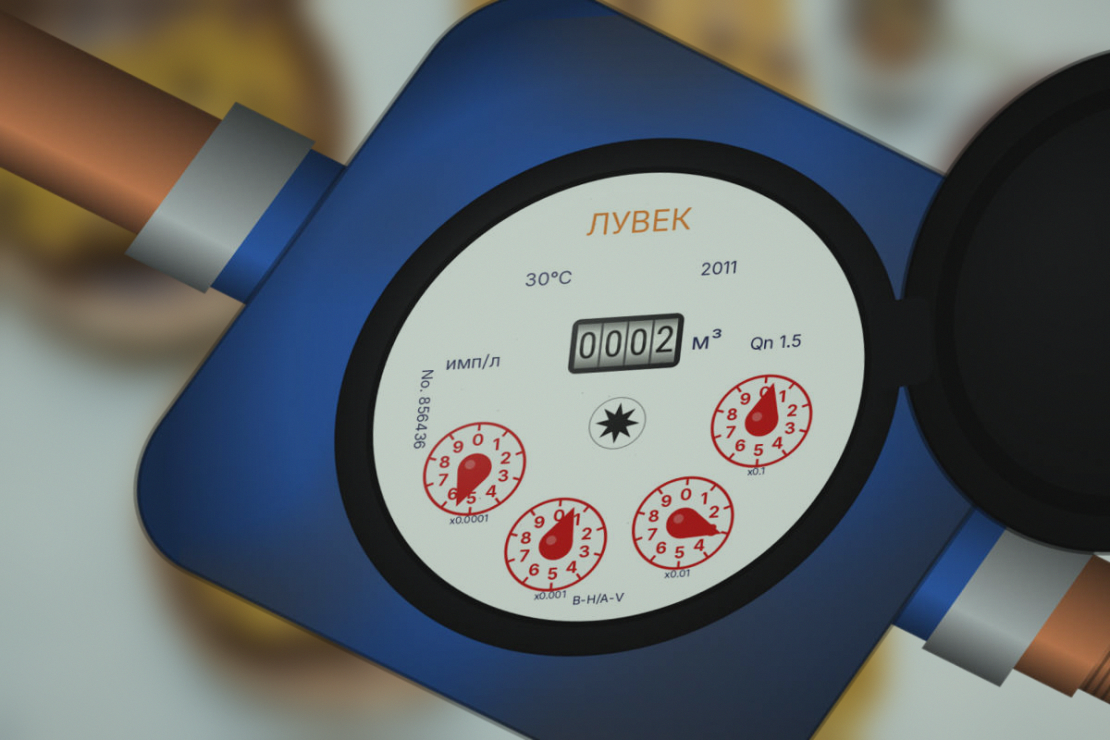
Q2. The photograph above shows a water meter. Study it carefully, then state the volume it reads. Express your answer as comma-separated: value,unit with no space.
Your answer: 2.0305,m³
